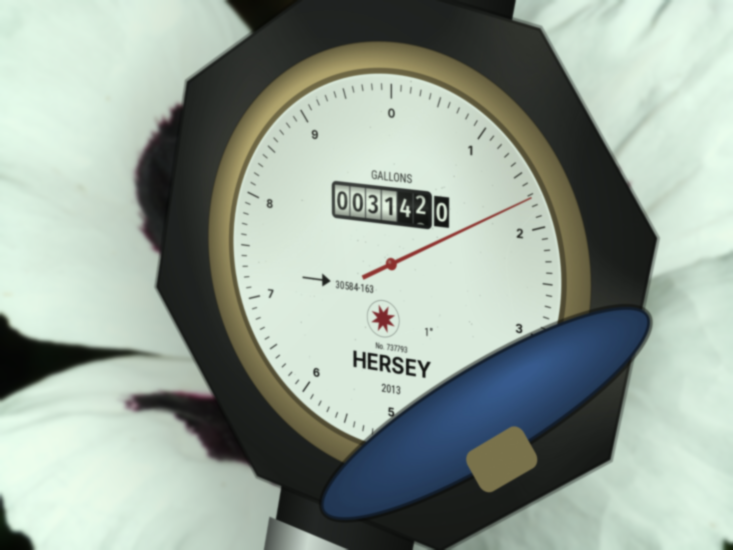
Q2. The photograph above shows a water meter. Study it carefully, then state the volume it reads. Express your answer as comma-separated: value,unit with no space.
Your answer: 31421.7,gal
